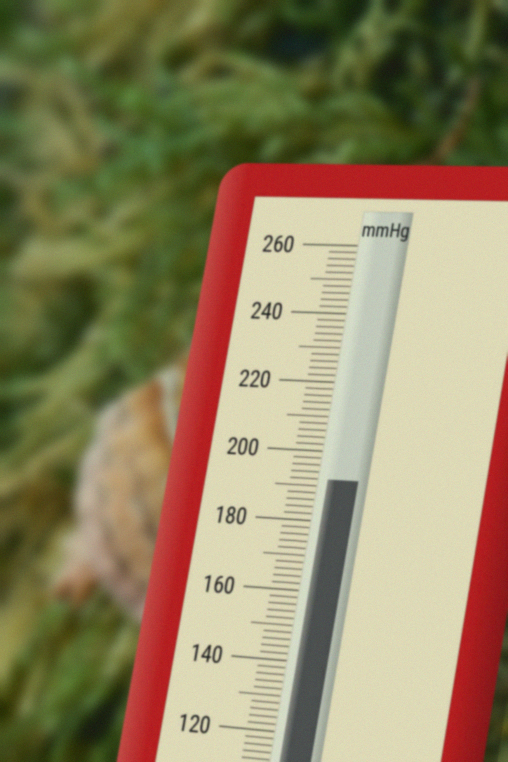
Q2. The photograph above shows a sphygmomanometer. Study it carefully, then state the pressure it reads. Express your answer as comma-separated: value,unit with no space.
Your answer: 192,mmHg
